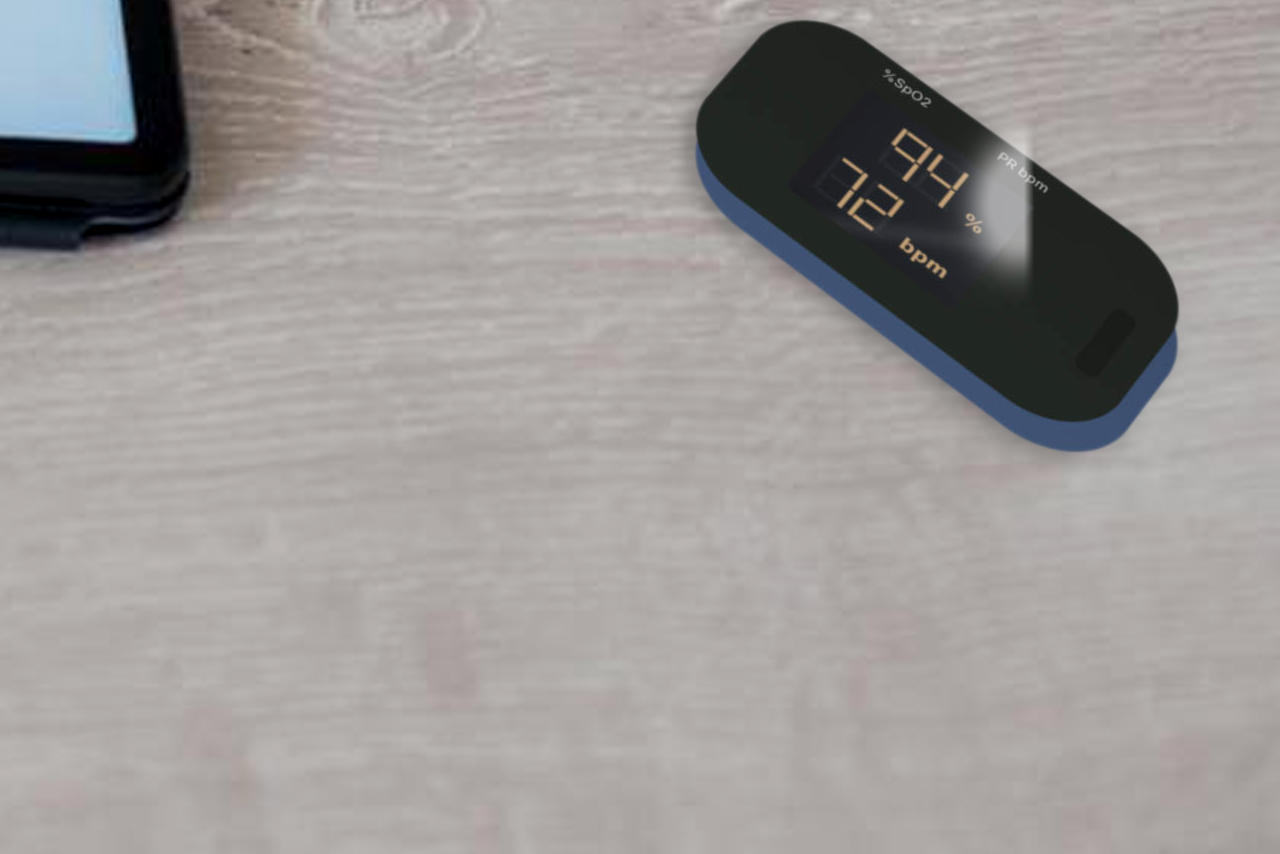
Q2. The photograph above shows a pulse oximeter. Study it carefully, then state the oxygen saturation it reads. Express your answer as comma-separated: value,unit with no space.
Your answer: 94,%
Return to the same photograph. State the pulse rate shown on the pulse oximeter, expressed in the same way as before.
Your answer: 72,bpm
